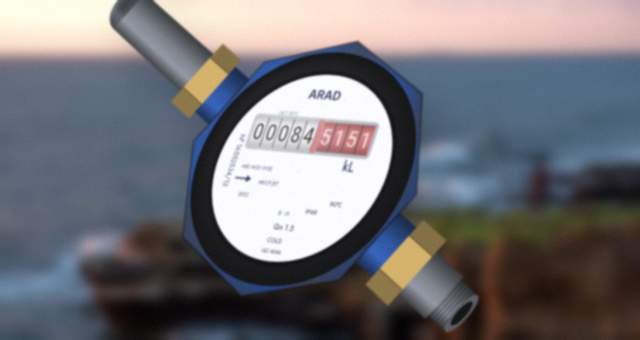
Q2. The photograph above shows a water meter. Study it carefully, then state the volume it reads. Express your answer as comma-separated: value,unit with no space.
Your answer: 84.5151,kL
